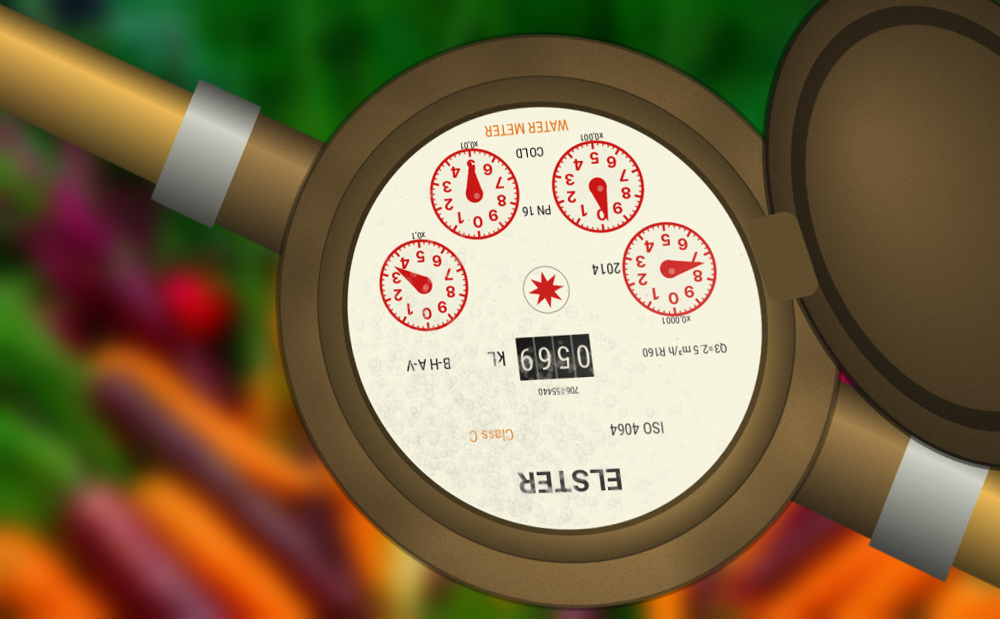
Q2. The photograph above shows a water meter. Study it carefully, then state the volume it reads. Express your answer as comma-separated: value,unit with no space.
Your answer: 569.3497,kL
